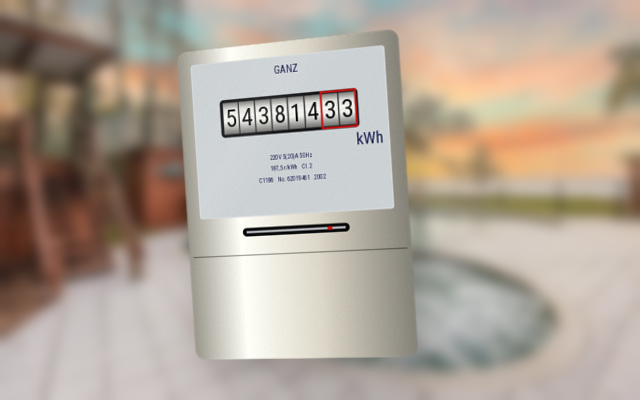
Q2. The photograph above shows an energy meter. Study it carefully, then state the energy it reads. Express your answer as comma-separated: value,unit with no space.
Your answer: 543814.33,kWh
